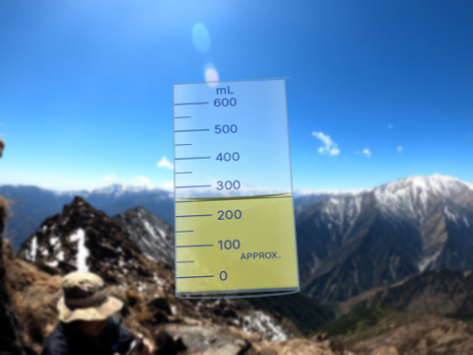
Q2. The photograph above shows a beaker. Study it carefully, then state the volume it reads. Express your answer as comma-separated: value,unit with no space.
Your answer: 250,mL
